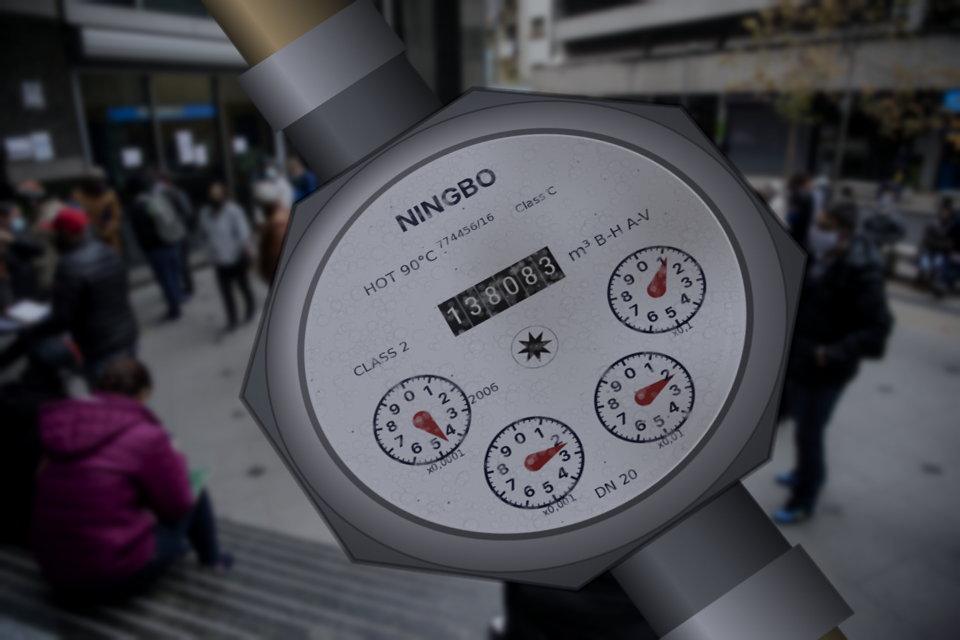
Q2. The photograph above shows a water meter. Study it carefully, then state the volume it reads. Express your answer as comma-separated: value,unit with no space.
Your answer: 138083.1224,m³
